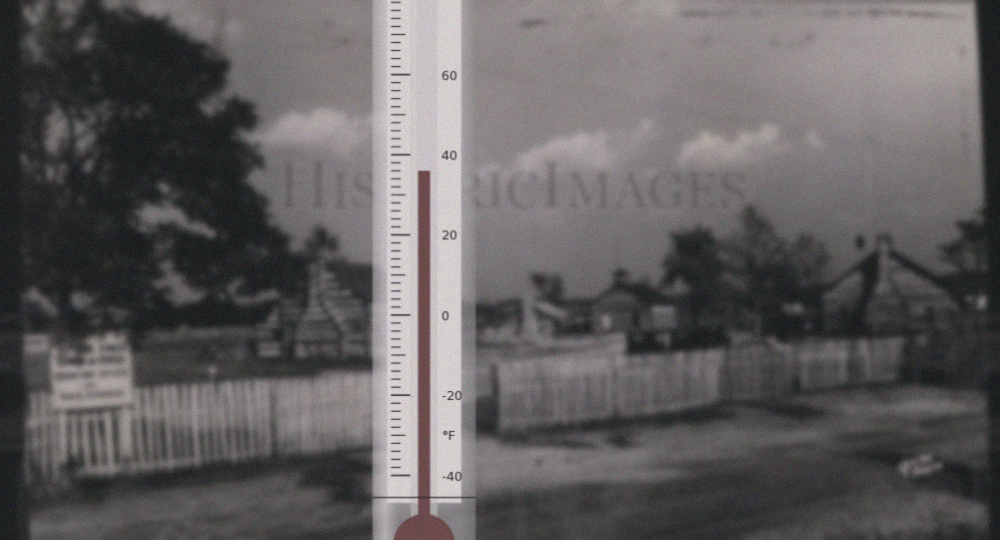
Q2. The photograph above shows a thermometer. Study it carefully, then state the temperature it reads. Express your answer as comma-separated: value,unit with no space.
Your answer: 36,°F
